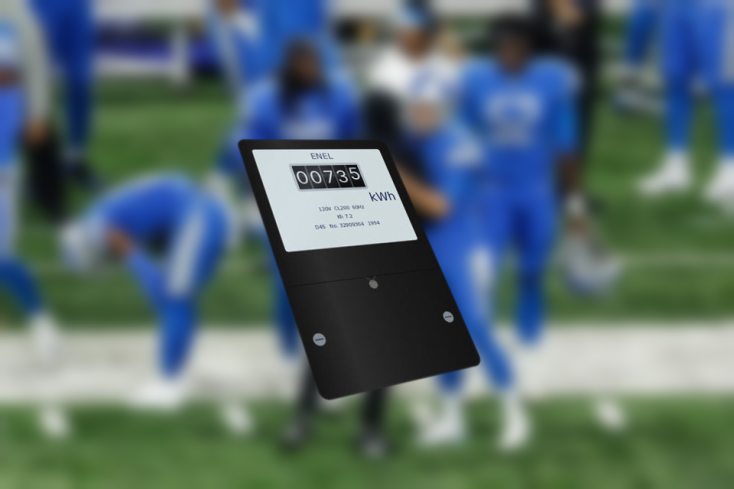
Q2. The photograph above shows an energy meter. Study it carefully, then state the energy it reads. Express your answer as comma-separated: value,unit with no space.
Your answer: 735,kWh
